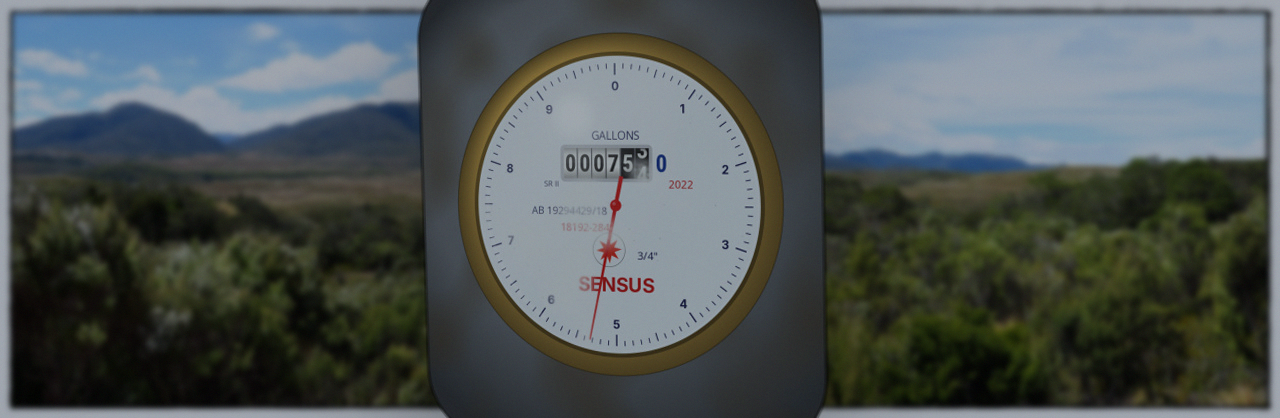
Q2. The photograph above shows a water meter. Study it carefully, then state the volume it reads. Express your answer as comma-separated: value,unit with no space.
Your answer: 7535.3,gal
